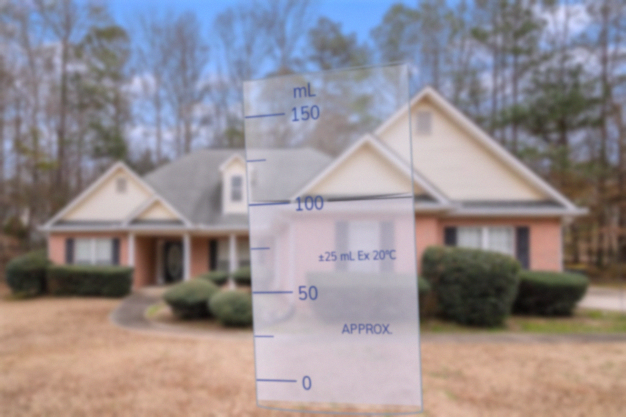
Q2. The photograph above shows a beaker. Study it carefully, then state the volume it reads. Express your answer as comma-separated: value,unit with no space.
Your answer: 100,mL
